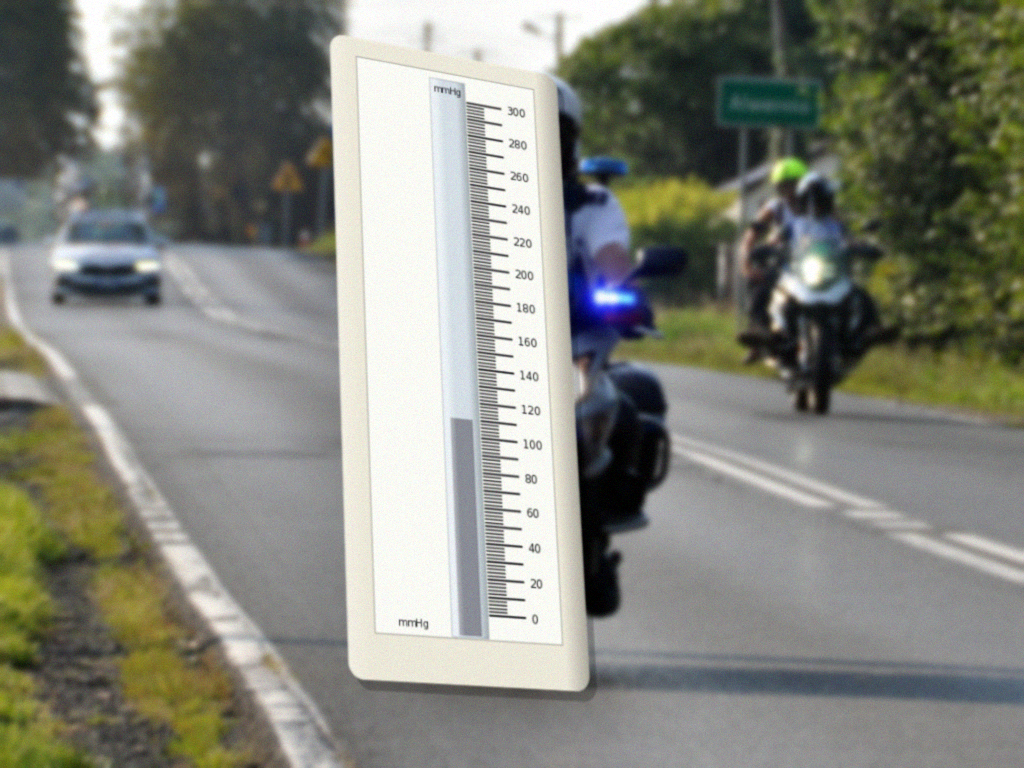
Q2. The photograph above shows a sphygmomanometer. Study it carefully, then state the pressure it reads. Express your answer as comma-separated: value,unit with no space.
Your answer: 110,mmHg
